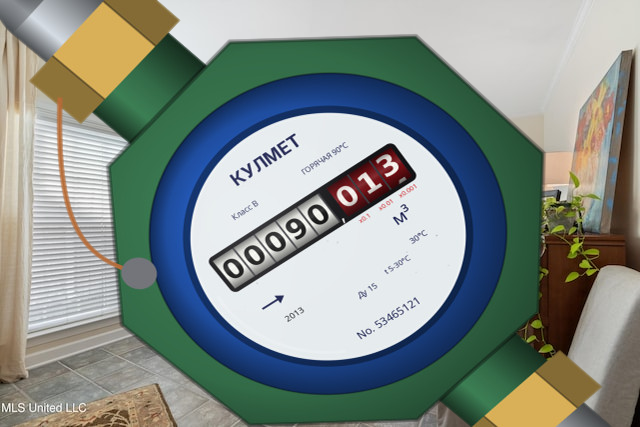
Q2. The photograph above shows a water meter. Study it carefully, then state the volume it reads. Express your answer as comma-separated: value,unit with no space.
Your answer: 90.013,m³
